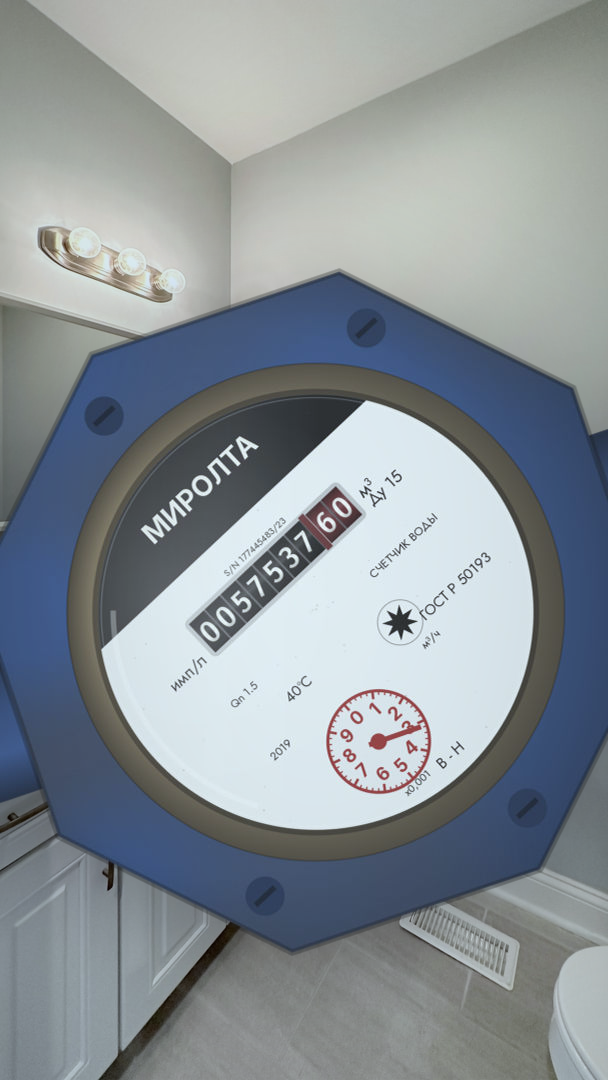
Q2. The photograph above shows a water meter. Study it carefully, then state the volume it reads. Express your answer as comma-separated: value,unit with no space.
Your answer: 57537.603,m³
